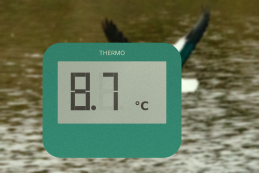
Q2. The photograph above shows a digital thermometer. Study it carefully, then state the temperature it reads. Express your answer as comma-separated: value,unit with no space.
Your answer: 8.7,°C
